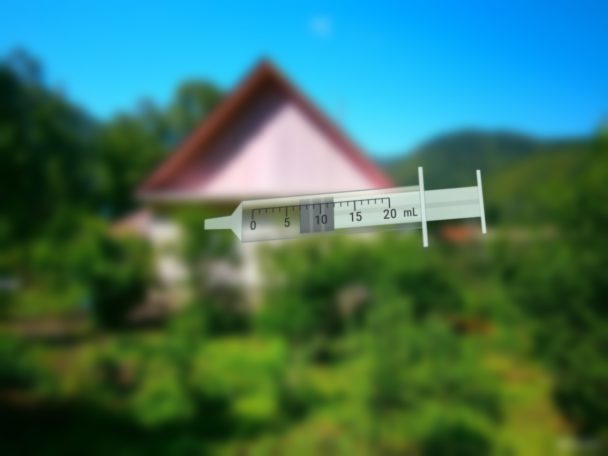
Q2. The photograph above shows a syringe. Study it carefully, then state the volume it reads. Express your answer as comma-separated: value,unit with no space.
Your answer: 7,mL
